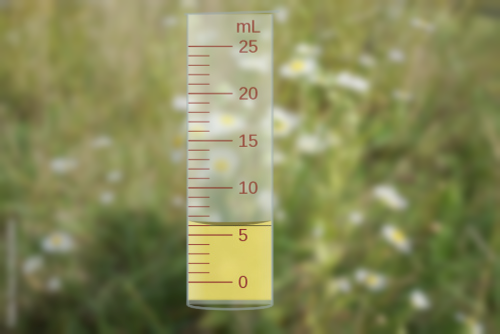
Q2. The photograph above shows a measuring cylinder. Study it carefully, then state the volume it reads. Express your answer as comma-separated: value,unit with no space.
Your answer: 6,mL
